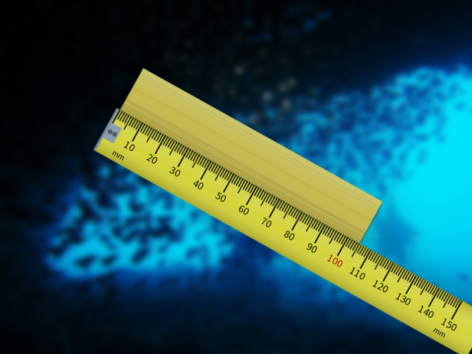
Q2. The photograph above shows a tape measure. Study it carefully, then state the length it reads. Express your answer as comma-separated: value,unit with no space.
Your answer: 105,mm
